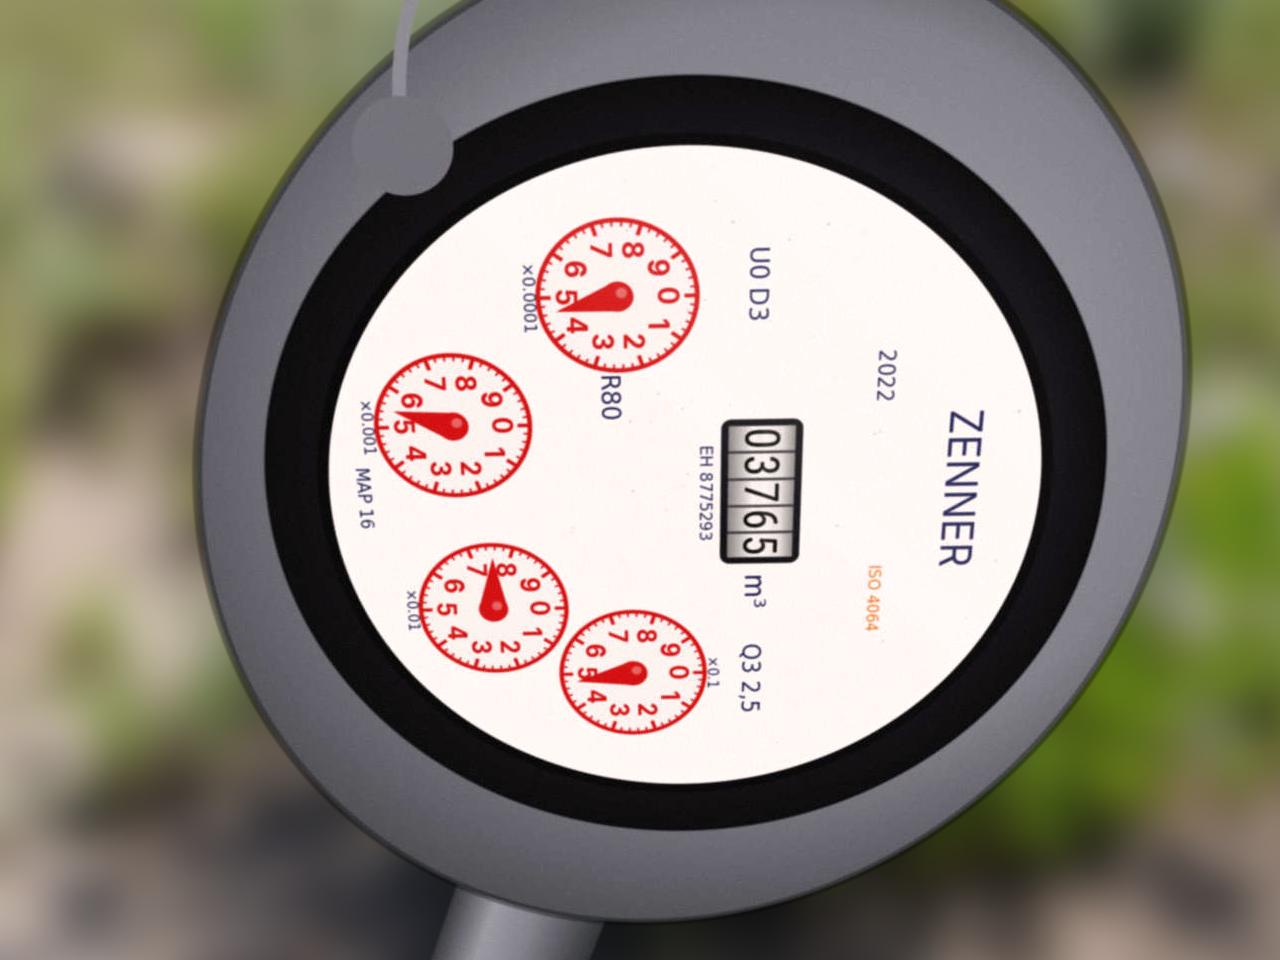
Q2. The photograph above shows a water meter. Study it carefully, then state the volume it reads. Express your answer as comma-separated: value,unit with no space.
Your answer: 3765.4754,m³
